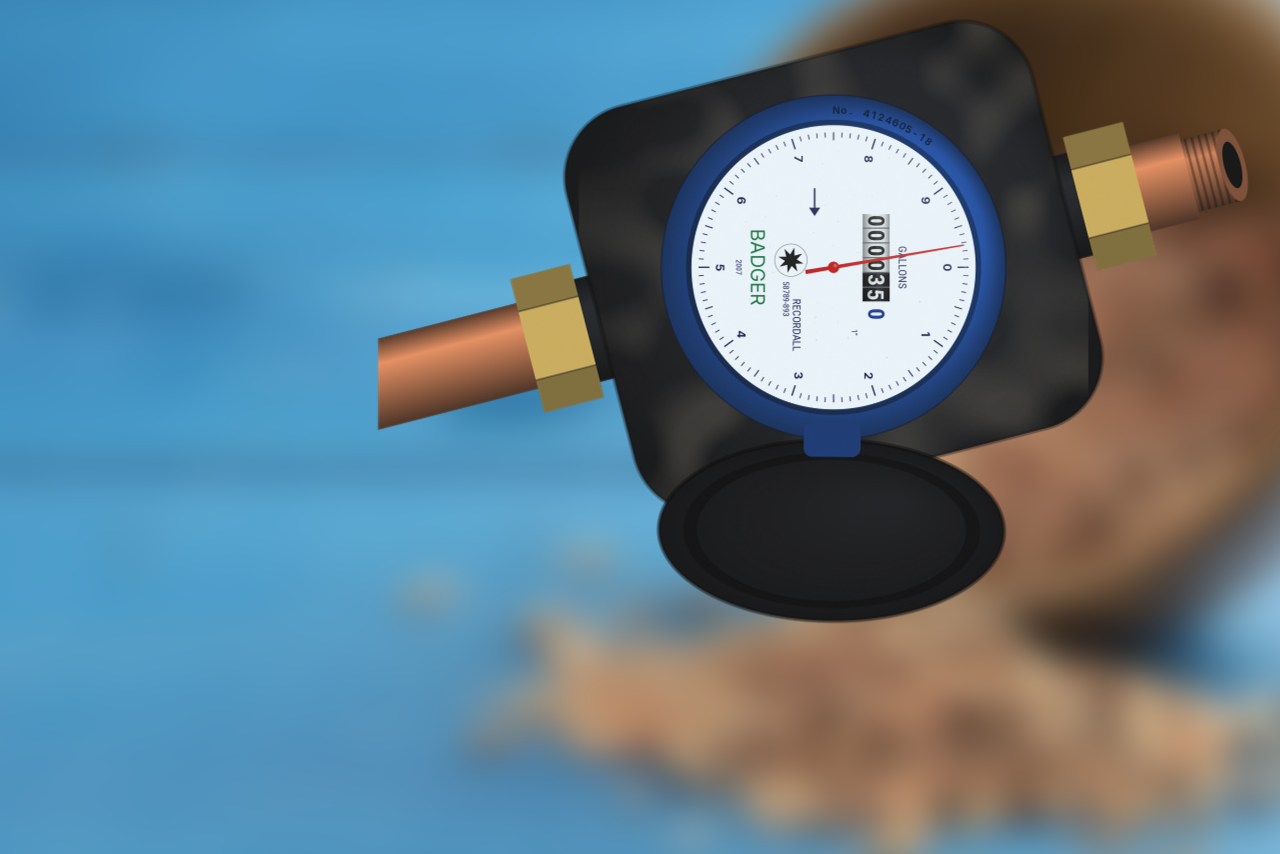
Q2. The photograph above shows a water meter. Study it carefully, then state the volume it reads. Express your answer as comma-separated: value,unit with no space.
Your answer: 349.7,gal
